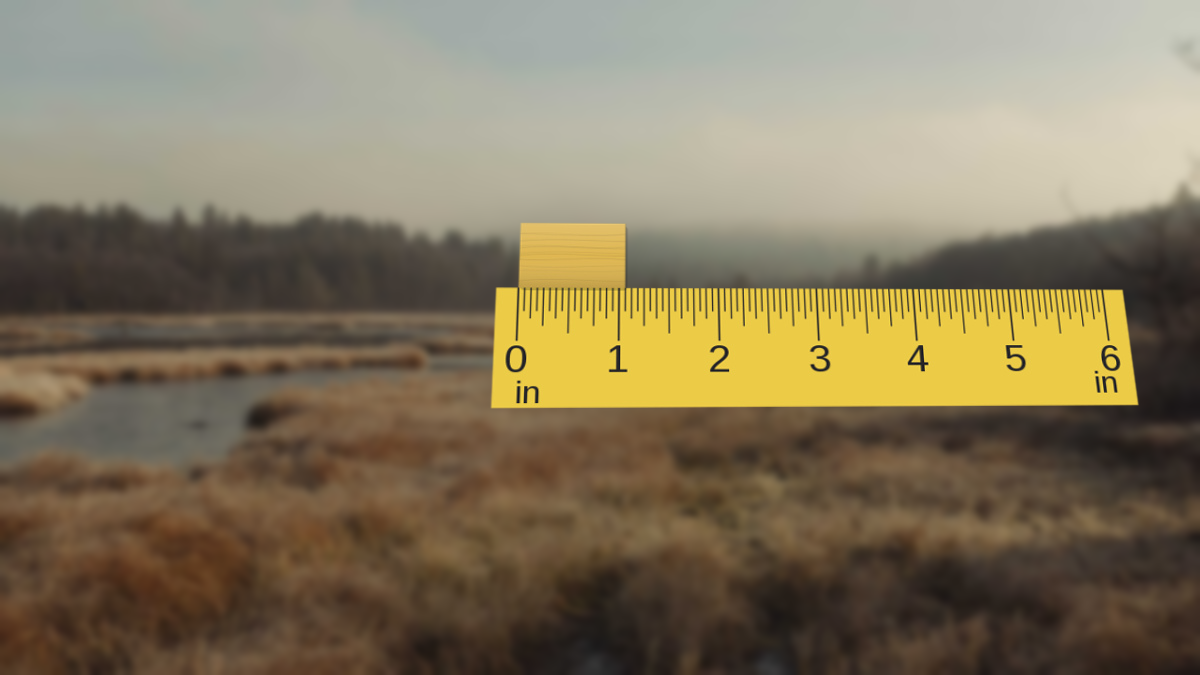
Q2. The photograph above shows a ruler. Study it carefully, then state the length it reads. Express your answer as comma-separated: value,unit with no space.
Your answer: 1.0625,in
